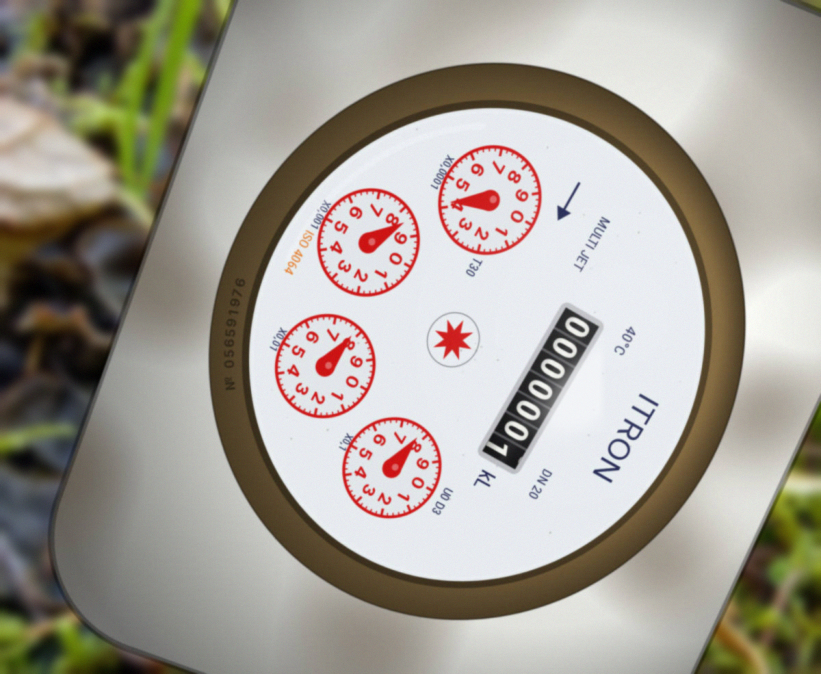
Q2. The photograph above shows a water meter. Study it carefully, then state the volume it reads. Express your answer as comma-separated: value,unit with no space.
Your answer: 0.7784,kL
